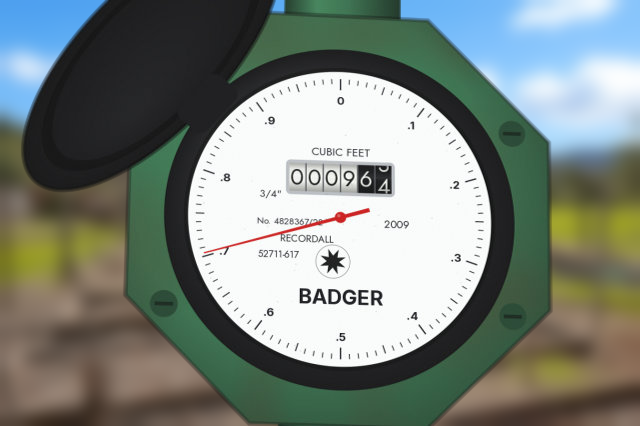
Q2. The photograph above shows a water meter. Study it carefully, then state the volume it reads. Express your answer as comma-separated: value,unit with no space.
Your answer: 963.70,ft³
